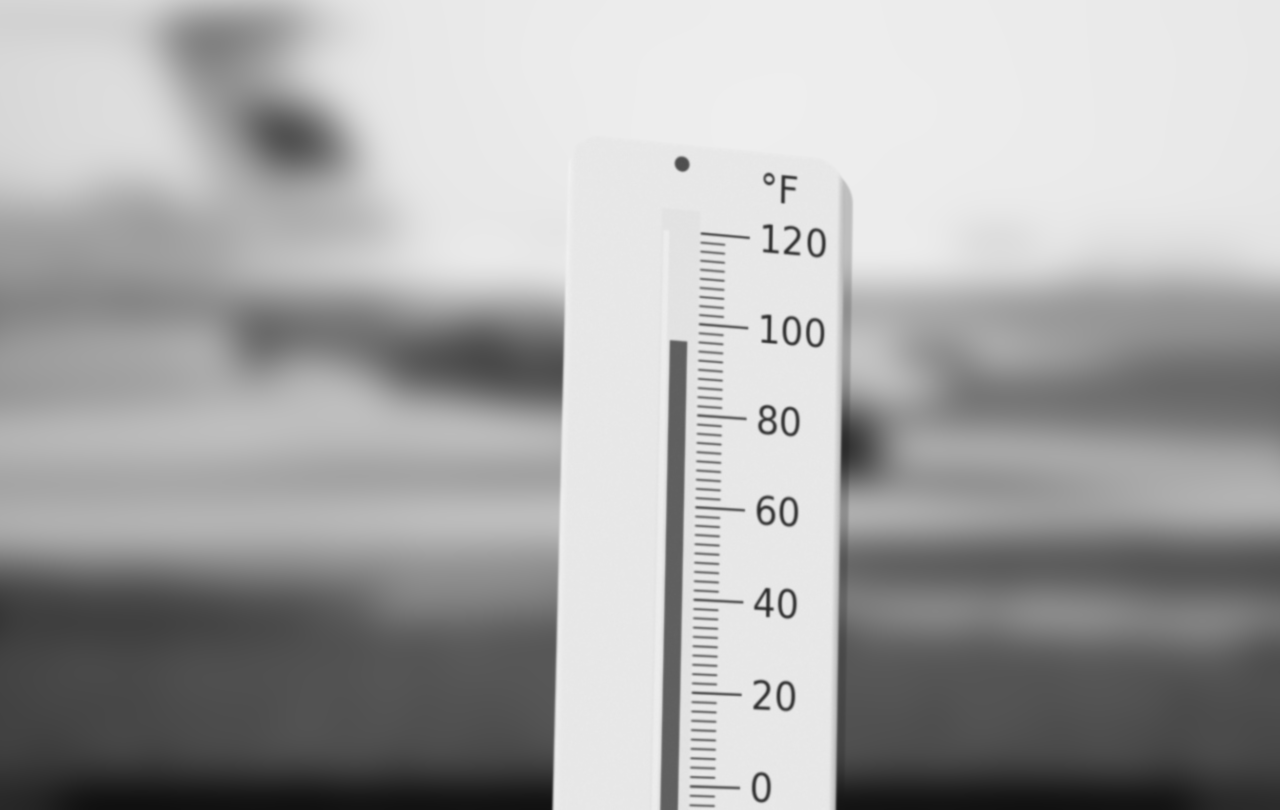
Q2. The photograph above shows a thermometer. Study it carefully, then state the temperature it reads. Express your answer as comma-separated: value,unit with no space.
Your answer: 96,°F
